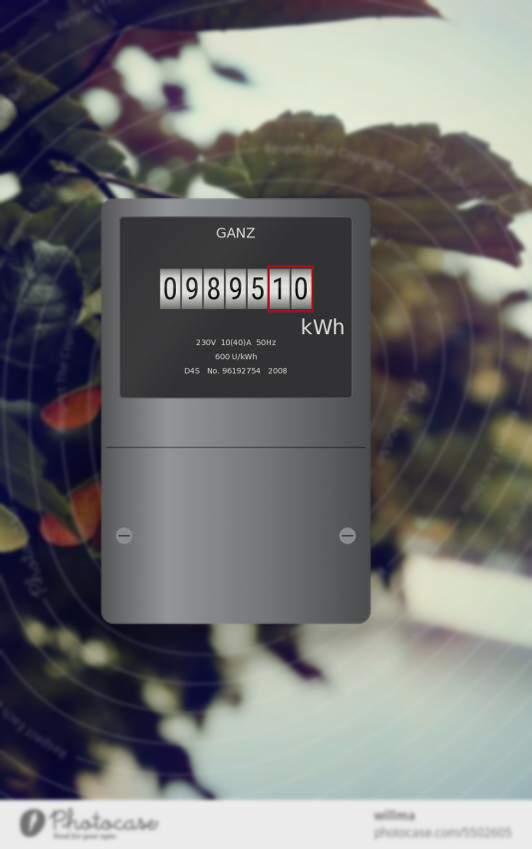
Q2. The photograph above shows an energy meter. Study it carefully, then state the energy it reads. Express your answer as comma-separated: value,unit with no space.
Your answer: 9895.10,kWh
